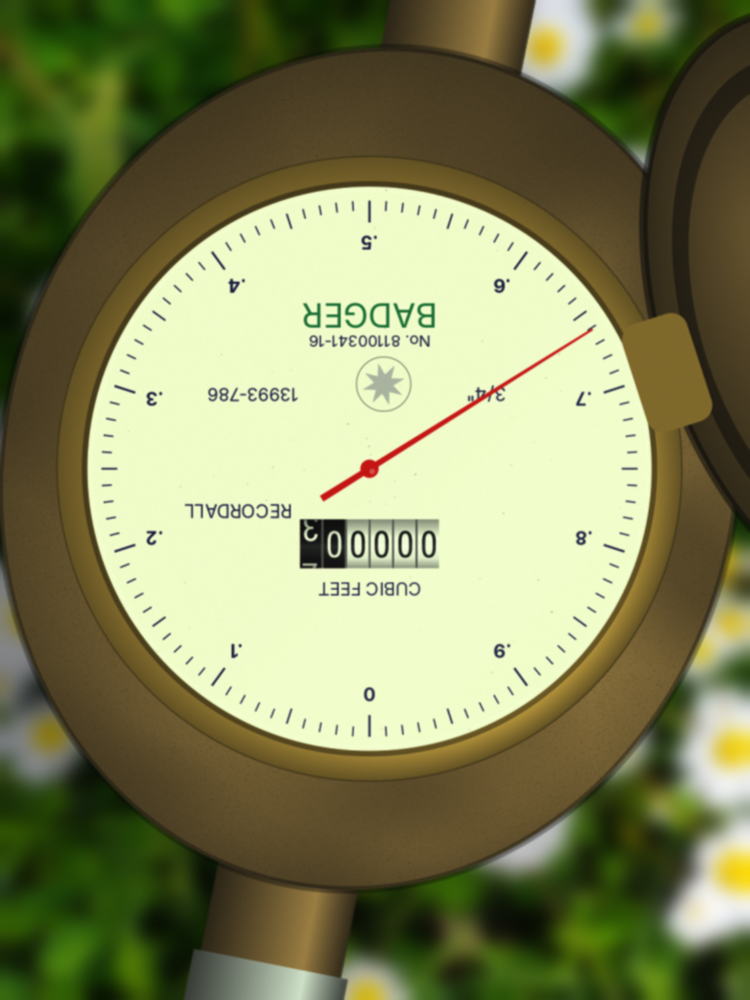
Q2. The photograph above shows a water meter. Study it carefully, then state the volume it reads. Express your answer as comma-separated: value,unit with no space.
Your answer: 2.66,ft³
